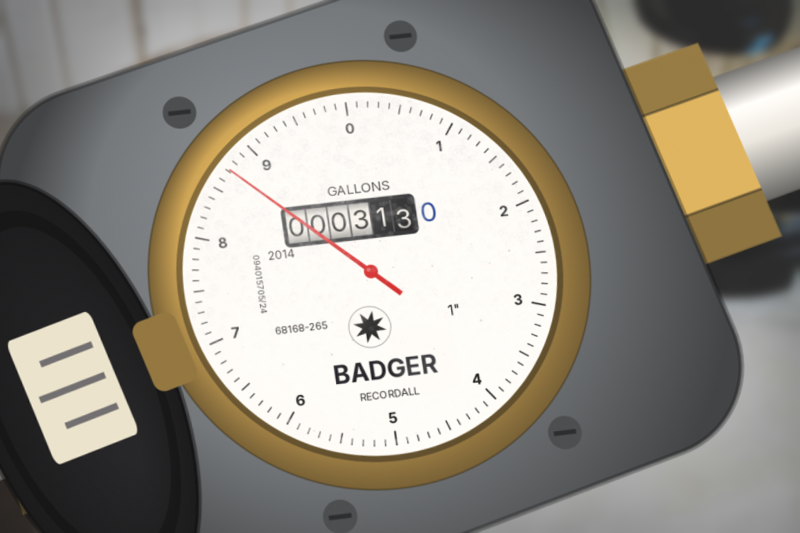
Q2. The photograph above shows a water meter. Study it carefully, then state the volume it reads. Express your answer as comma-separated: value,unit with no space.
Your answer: 3128.7,gal
